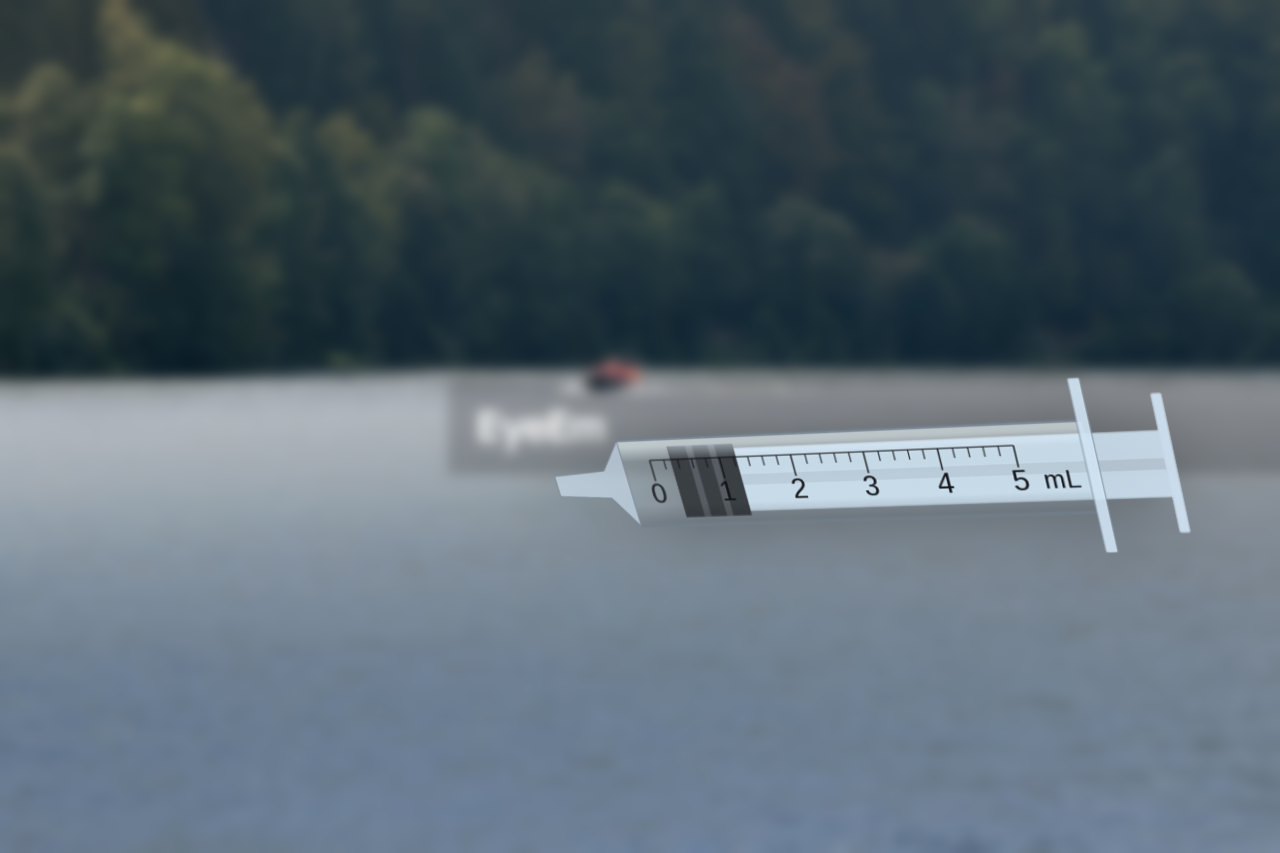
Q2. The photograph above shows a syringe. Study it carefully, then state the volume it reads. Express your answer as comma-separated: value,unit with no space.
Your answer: 0.3,mL
